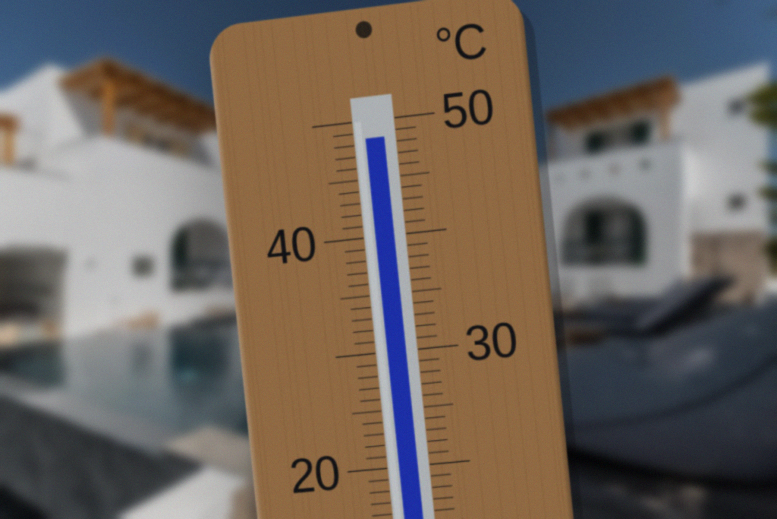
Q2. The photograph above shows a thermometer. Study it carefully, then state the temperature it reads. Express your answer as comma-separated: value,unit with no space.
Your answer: 48.5,°C
